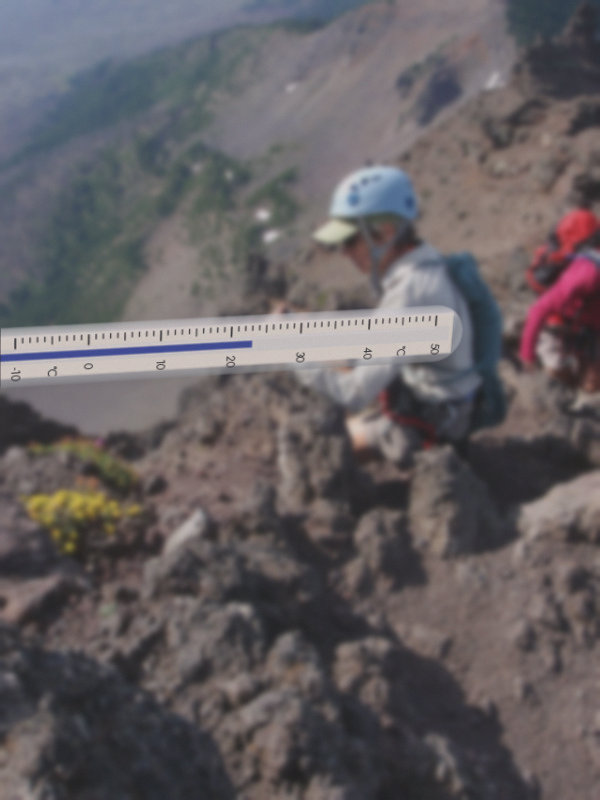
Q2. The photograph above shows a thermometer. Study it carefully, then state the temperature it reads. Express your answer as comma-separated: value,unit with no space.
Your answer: 23,°C
